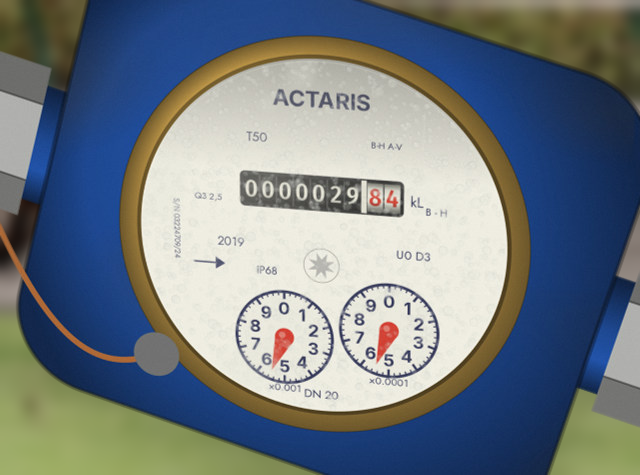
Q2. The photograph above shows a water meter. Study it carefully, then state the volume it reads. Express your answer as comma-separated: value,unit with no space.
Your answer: 29.8455,kL
